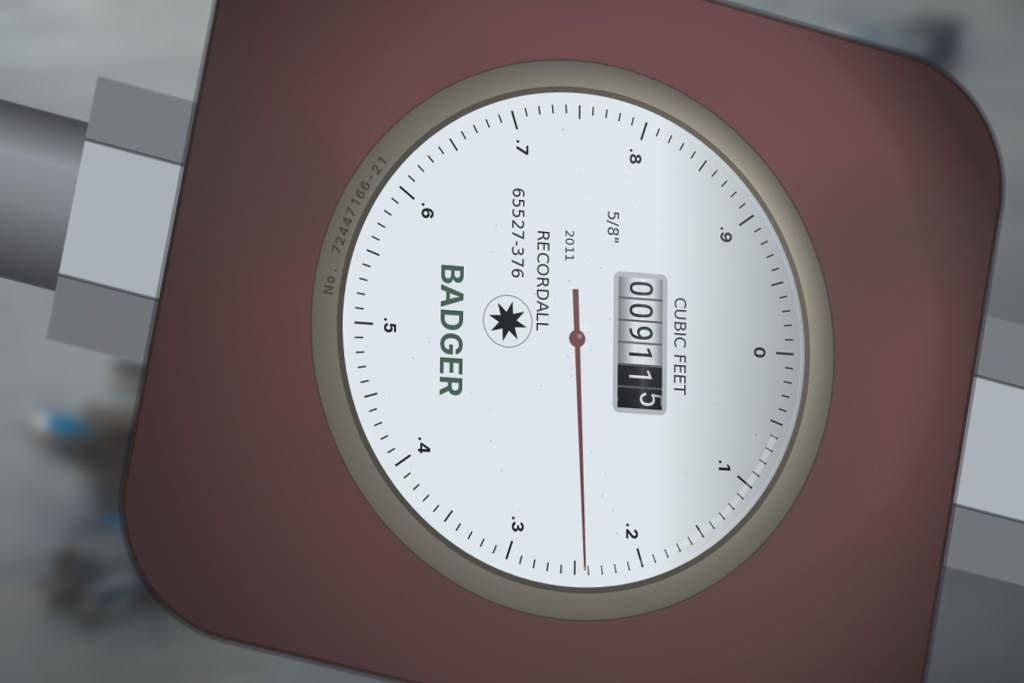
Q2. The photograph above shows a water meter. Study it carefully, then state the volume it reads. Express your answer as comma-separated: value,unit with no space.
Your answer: 9115.24,ft³
